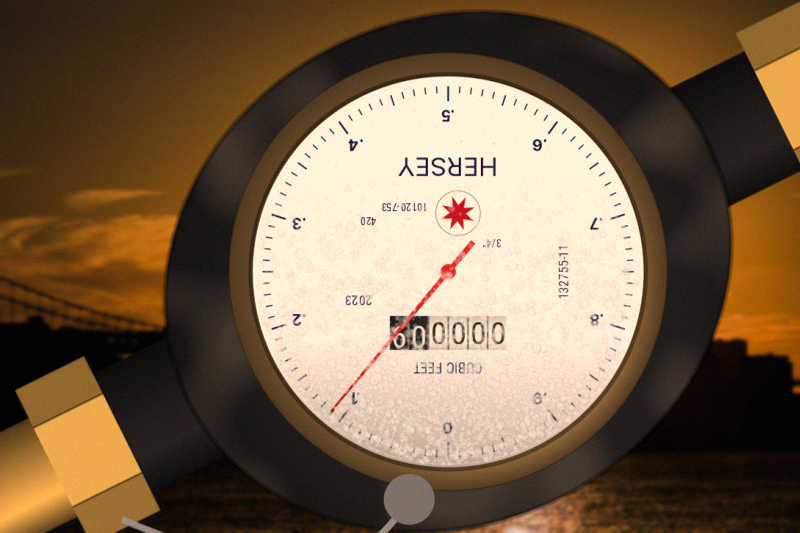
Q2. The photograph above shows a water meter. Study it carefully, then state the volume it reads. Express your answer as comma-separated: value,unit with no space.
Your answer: 9.11,ft³
